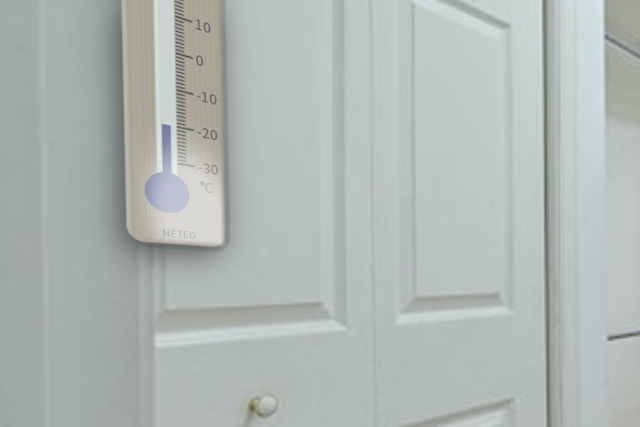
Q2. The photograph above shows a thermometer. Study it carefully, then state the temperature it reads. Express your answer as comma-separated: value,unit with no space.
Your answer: -20,°C
